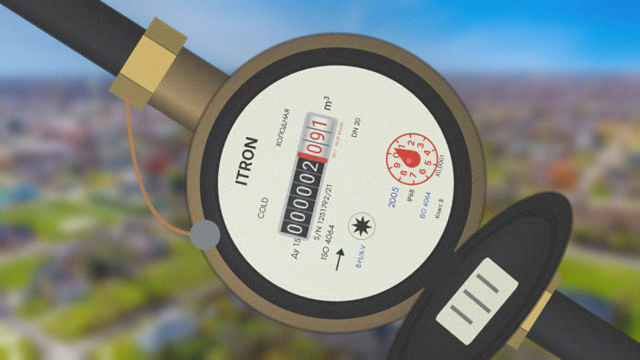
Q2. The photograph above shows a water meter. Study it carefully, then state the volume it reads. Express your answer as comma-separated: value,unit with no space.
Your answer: 2.0910,m³
